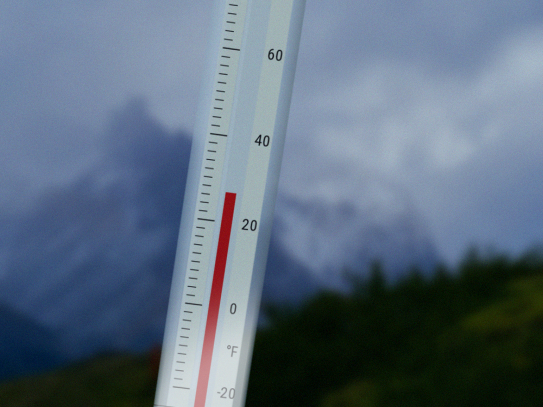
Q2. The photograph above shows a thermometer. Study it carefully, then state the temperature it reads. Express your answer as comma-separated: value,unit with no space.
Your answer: 27,°F
